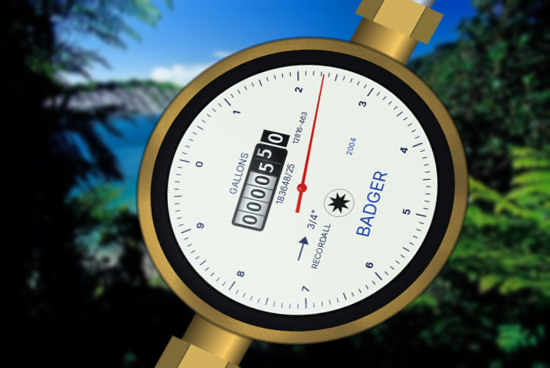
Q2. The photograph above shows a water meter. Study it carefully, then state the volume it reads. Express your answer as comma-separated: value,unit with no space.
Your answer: 552.3,gal
